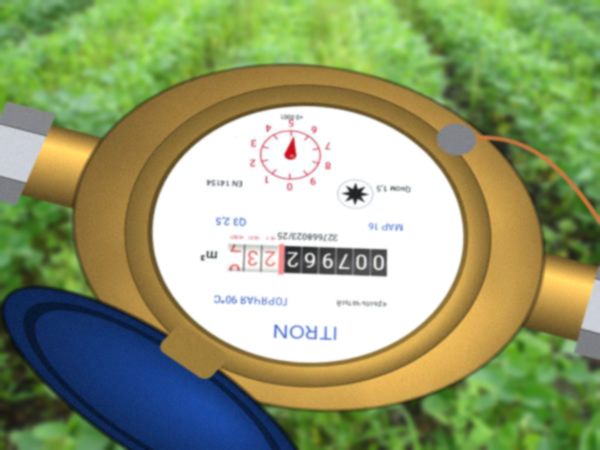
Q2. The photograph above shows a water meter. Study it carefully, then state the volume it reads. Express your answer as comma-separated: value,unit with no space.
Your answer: 7962.2365,m³
